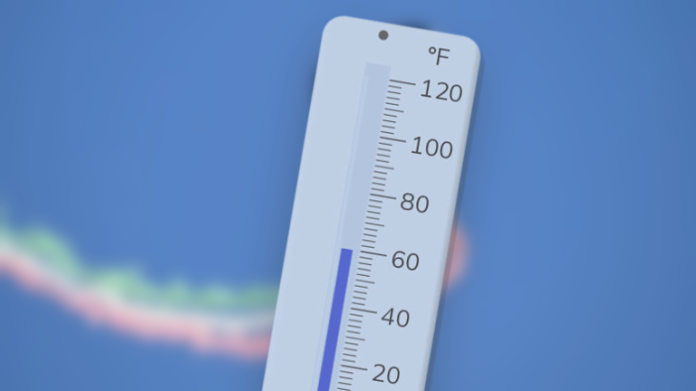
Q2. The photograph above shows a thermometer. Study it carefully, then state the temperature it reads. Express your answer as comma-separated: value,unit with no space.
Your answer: 60,°F
